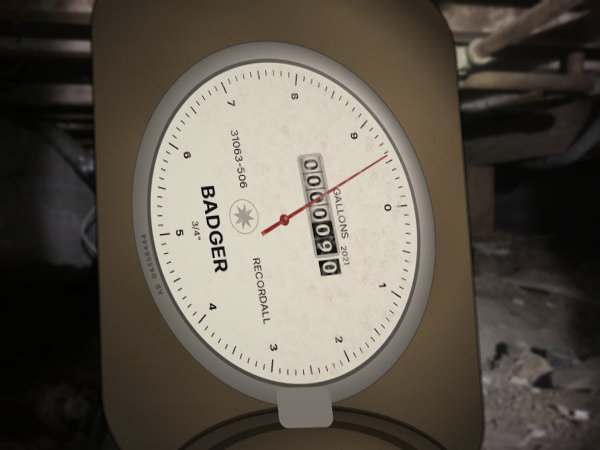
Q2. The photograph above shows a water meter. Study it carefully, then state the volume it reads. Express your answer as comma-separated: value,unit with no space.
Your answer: 89.4,gal
